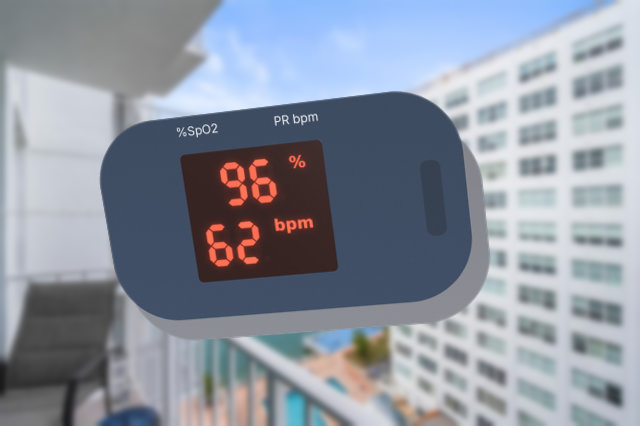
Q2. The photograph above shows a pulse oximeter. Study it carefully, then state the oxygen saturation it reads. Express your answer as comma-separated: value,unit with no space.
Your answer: 96,%
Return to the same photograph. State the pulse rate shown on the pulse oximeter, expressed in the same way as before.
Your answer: 62,bpm
